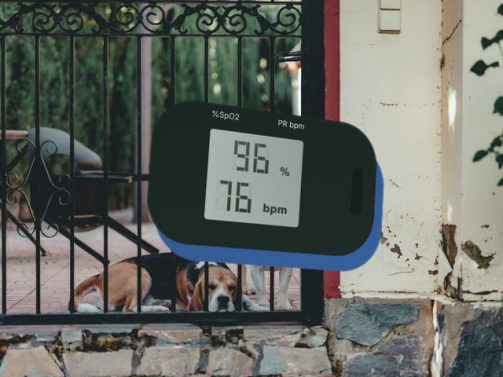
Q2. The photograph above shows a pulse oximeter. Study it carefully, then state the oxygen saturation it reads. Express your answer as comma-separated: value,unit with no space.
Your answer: 96,%
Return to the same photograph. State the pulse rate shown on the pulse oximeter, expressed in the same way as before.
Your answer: 76,bpm
